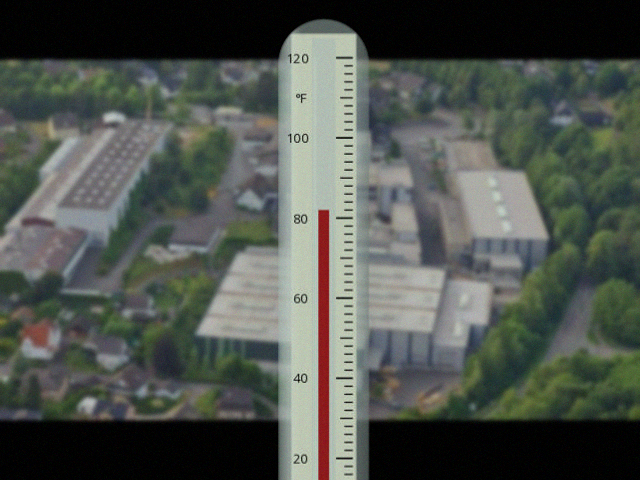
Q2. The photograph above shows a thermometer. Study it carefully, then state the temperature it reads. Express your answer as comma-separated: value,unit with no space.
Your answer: 82,°F
